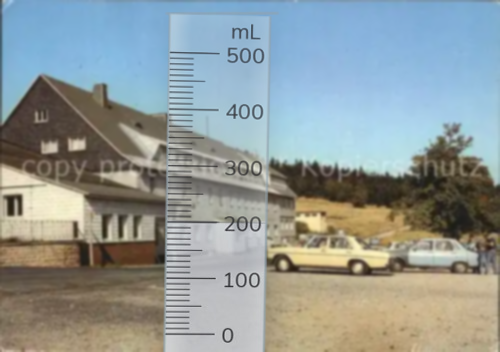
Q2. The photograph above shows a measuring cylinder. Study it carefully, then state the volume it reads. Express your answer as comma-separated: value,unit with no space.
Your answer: 200,mL
